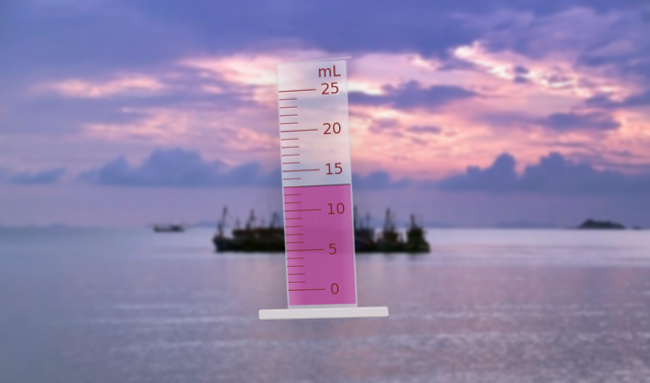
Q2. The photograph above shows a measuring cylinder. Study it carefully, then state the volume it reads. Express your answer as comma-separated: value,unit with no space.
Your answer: 13,mL
